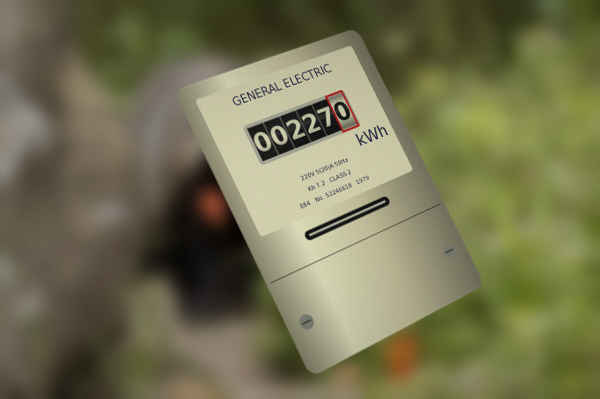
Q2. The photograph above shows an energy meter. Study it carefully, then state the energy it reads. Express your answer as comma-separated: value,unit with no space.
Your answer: 227.0,kWh
